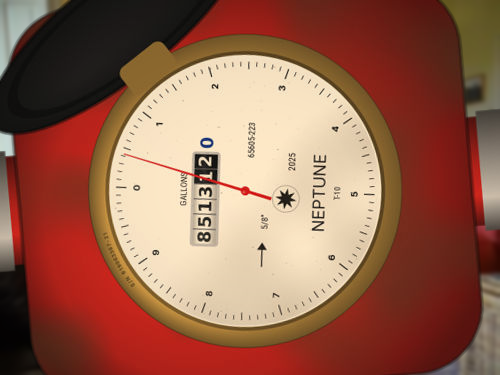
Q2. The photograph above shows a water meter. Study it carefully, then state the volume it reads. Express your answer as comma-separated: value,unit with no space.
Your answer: 8513120.4,gal
